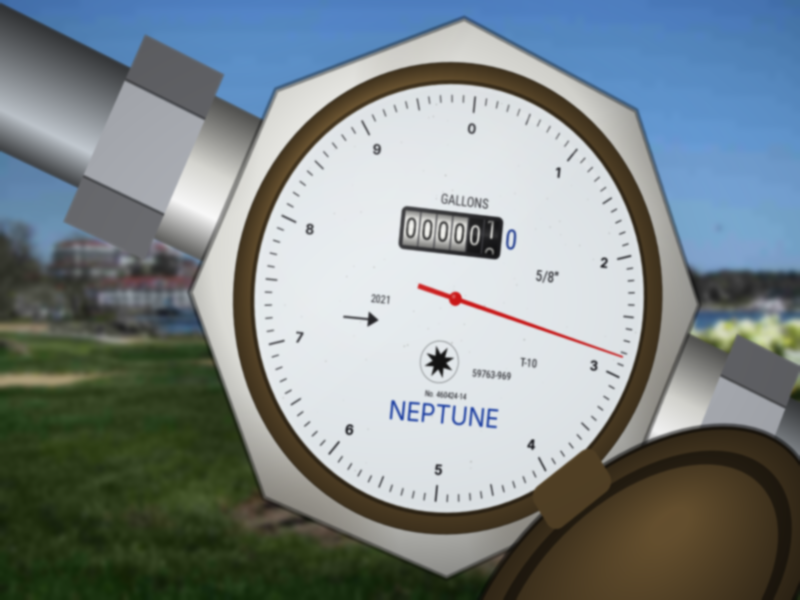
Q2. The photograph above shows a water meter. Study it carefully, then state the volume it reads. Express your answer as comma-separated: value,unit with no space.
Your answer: 12.8,gal
